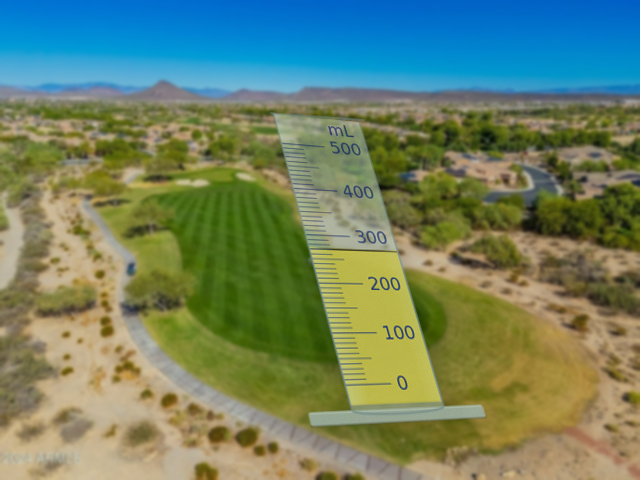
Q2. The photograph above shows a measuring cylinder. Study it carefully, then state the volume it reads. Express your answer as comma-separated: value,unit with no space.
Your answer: 270,mL
